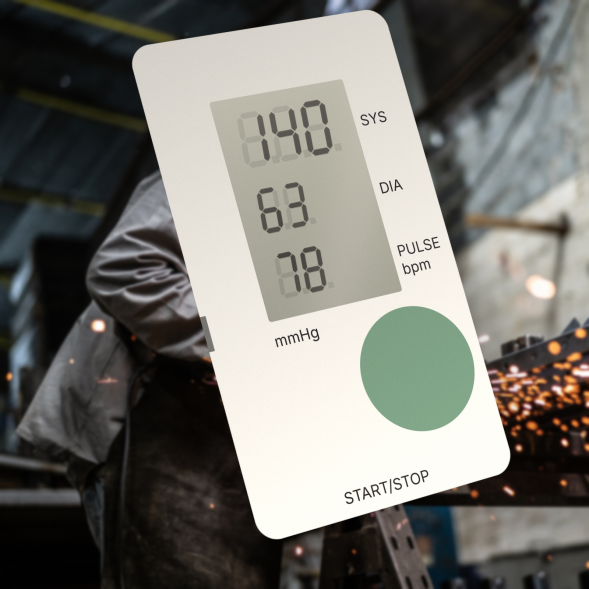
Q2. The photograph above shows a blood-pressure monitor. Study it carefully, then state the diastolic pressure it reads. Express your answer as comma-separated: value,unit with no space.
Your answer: 63,mmHg
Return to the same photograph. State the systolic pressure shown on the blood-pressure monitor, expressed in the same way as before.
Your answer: 140,mmHg
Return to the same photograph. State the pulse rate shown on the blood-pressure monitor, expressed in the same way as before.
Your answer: 78,bpm
